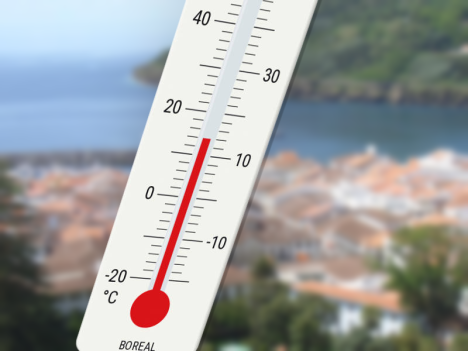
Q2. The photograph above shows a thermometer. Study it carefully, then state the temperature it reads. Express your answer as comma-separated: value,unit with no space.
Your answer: 14,°C
